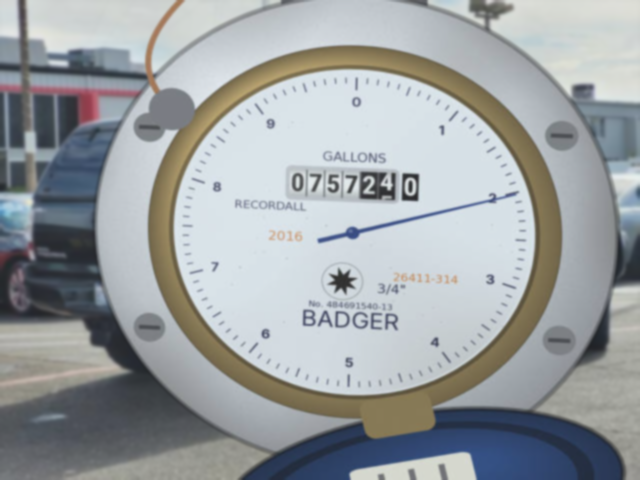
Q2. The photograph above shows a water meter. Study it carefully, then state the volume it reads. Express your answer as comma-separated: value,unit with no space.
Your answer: 757242.0,gal
